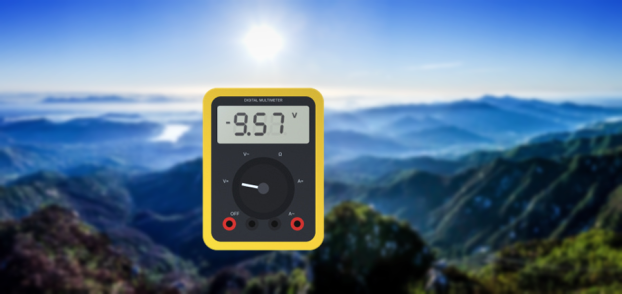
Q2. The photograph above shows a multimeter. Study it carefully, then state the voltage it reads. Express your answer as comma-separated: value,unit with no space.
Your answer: -9.57,V
